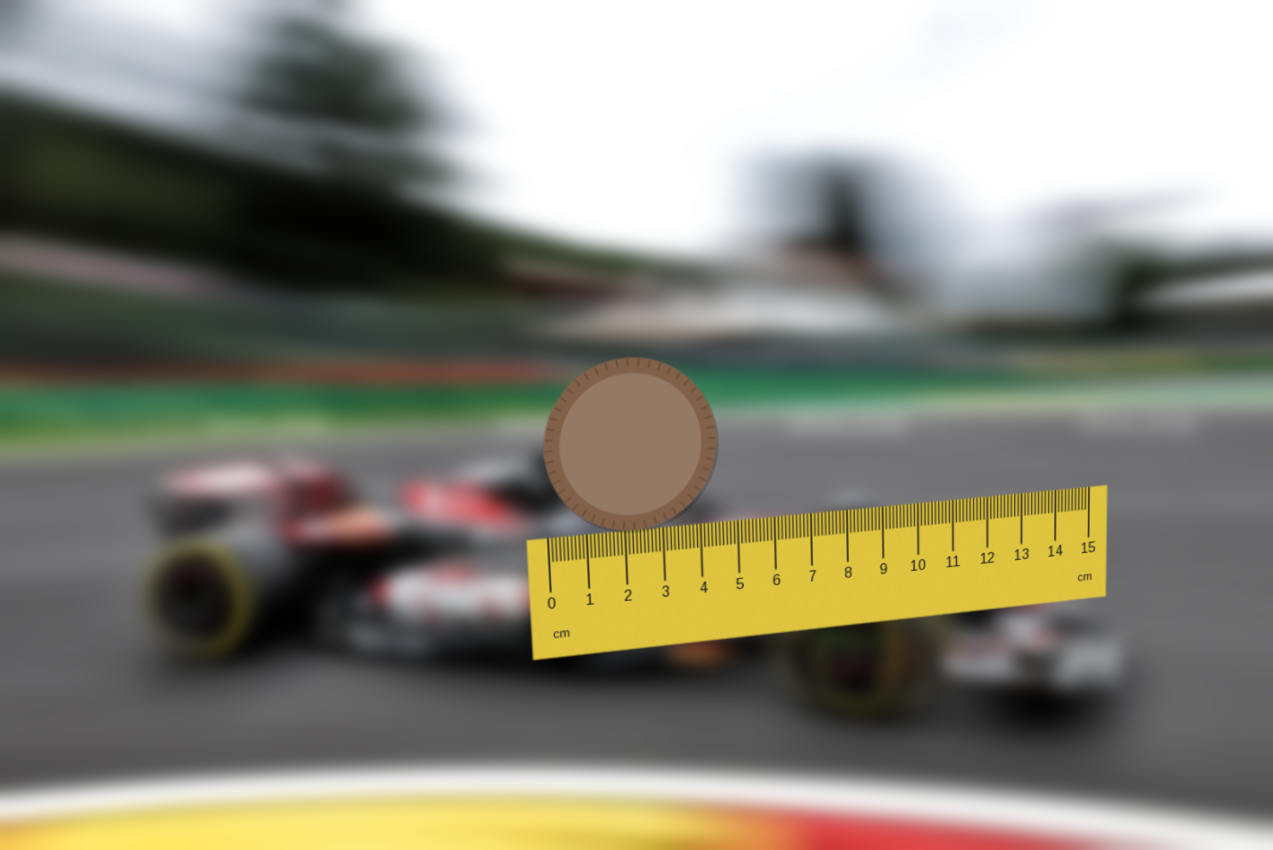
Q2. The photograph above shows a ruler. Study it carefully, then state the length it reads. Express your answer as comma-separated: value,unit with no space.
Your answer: 4.5,cm
